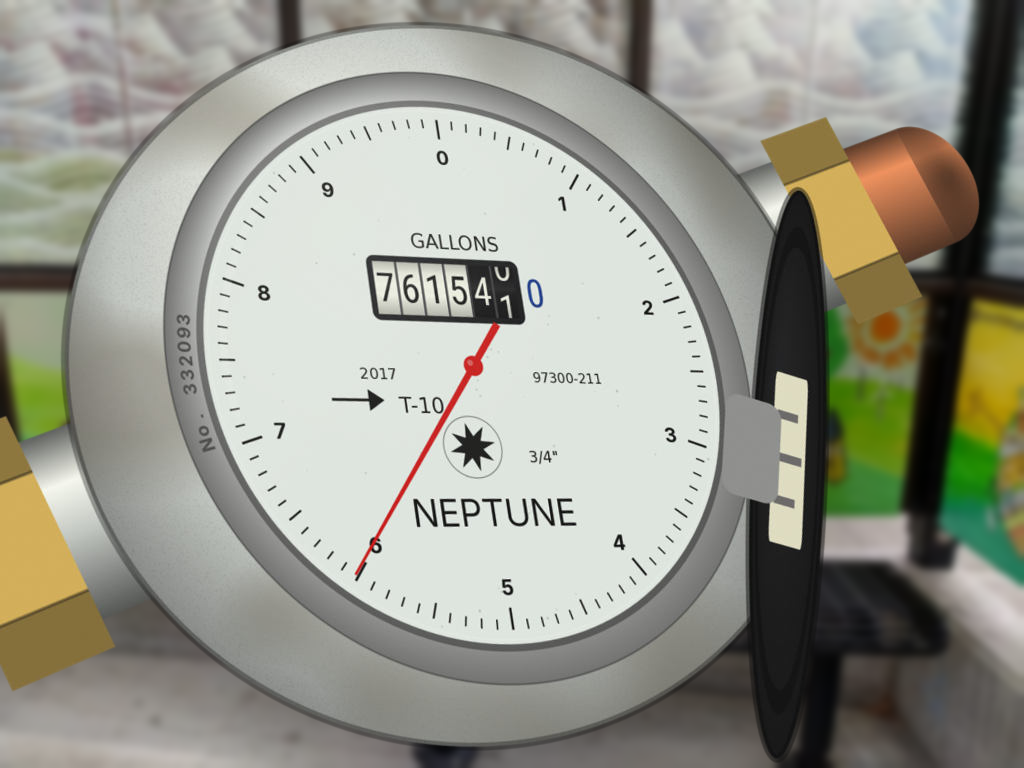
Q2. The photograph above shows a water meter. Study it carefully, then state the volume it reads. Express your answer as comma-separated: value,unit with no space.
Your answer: 7615406.0,gal
